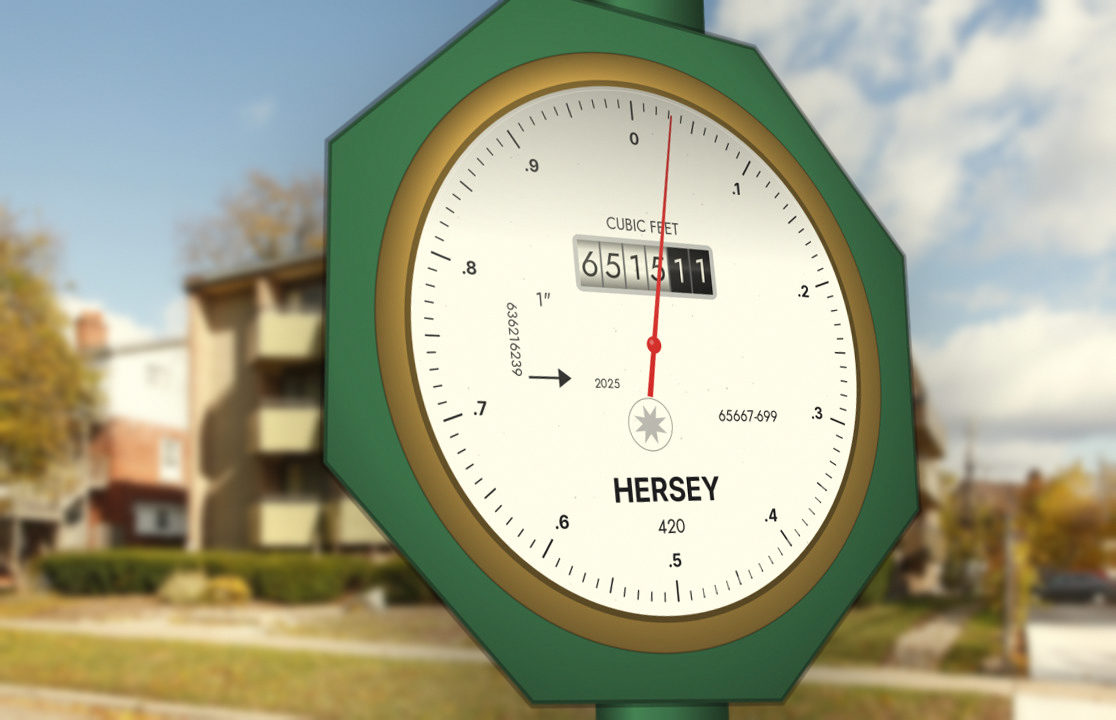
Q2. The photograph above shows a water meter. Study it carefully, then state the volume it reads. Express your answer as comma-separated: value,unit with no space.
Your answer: 651511.03,ft³
